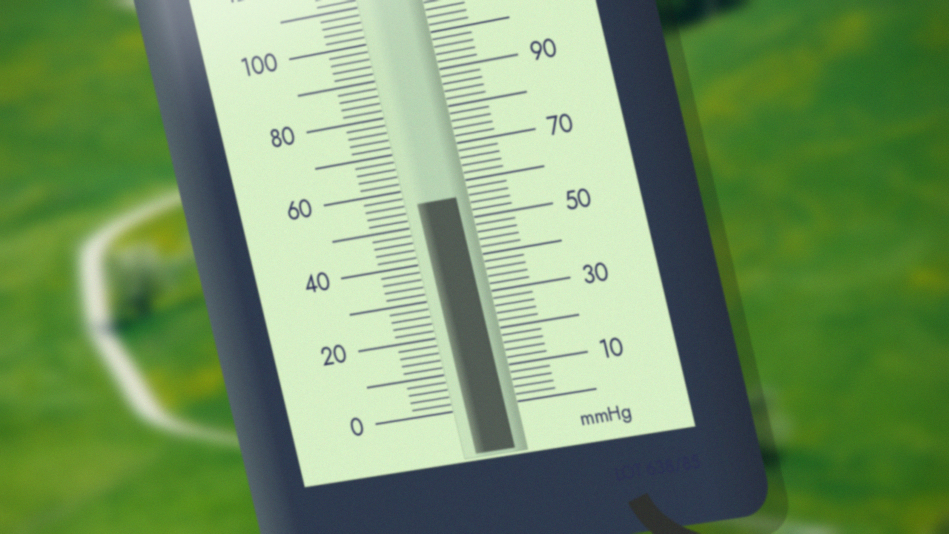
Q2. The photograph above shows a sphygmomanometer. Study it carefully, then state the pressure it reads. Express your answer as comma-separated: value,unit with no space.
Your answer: 56,mmHg
